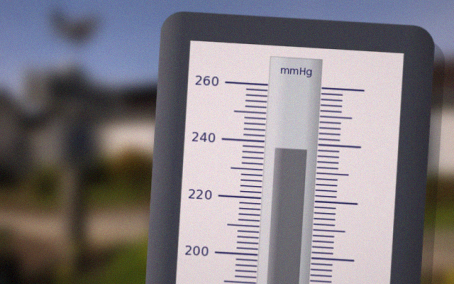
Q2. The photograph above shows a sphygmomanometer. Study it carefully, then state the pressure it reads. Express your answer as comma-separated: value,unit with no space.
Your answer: 238,mmHg
